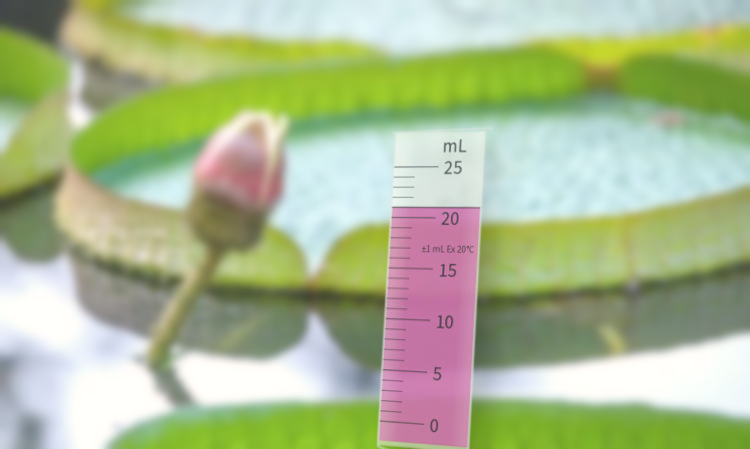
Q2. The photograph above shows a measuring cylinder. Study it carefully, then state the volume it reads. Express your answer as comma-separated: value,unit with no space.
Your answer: 21,mL
